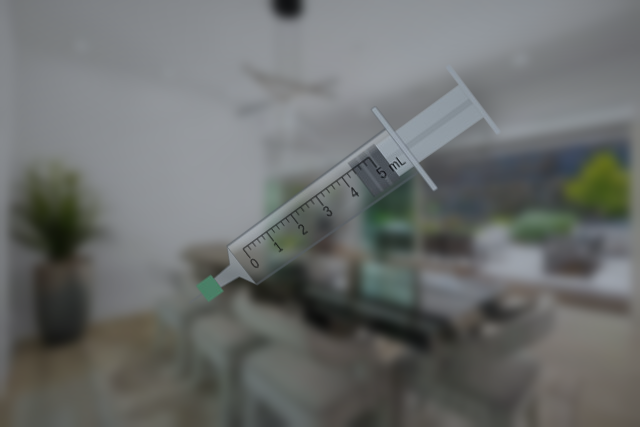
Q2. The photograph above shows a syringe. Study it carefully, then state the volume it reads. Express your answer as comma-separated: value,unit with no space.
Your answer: 4.4,mL
